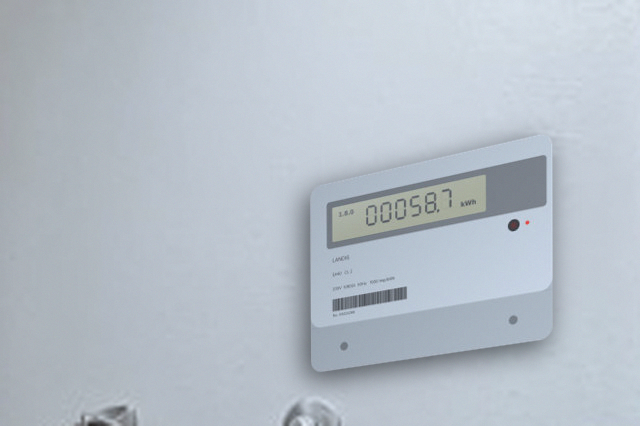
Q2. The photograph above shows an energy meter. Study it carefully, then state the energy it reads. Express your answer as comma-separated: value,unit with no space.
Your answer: 58.7,kWh
